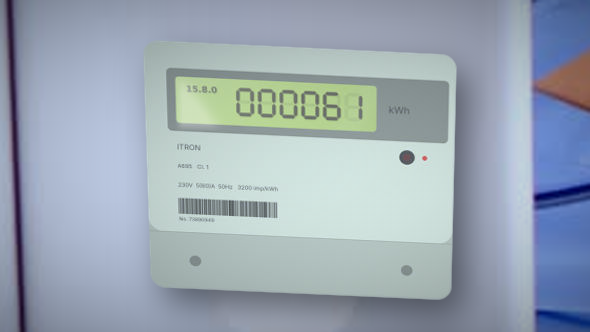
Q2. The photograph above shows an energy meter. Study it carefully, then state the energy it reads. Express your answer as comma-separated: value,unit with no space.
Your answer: 61,kWh
